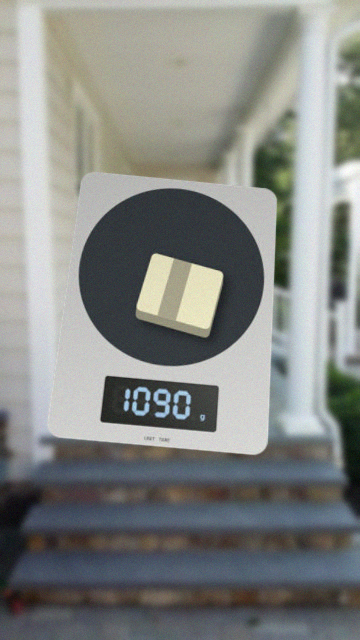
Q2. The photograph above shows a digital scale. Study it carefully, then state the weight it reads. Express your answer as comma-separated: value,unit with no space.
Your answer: 1090,g
